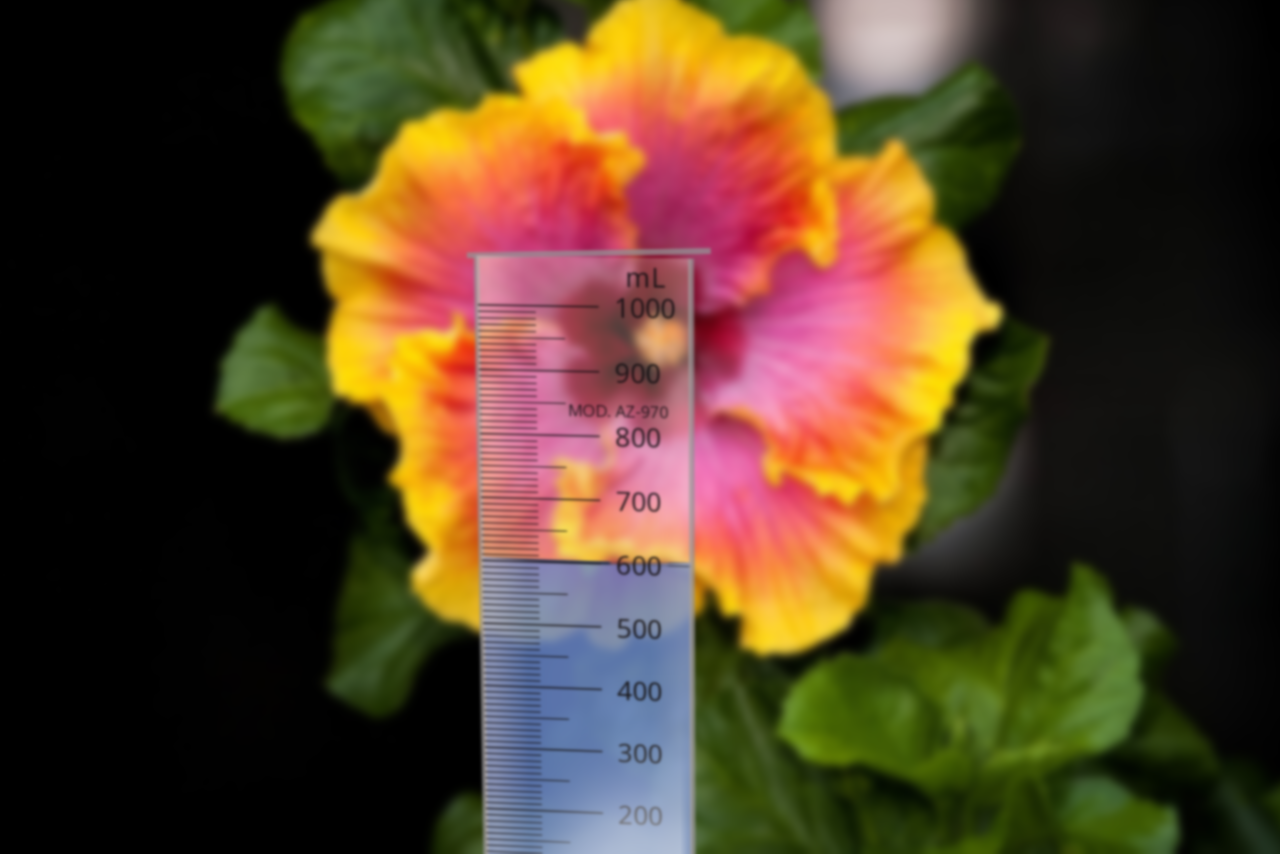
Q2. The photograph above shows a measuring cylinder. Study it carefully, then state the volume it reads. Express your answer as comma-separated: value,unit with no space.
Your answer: 600,mL
